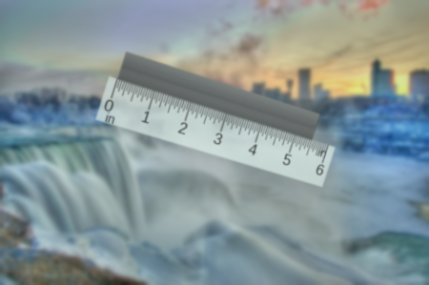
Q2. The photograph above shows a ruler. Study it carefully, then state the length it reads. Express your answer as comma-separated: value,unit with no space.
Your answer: 5.5,in
